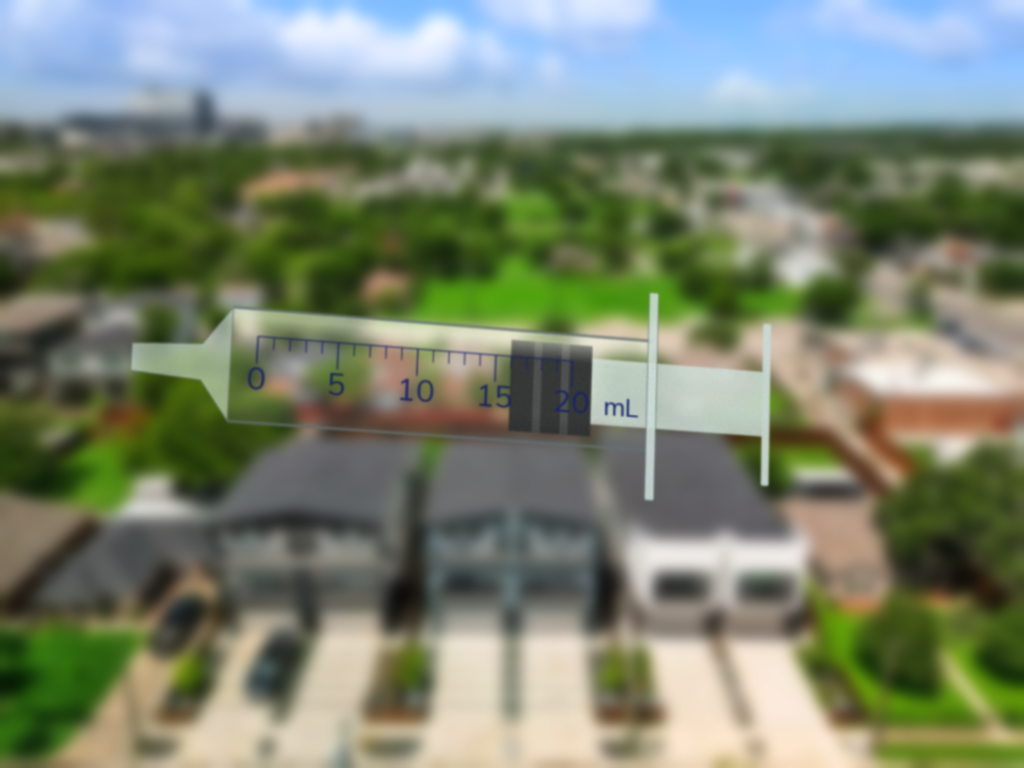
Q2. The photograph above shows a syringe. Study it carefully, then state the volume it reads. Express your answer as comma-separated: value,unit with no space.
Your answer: 16,mL
